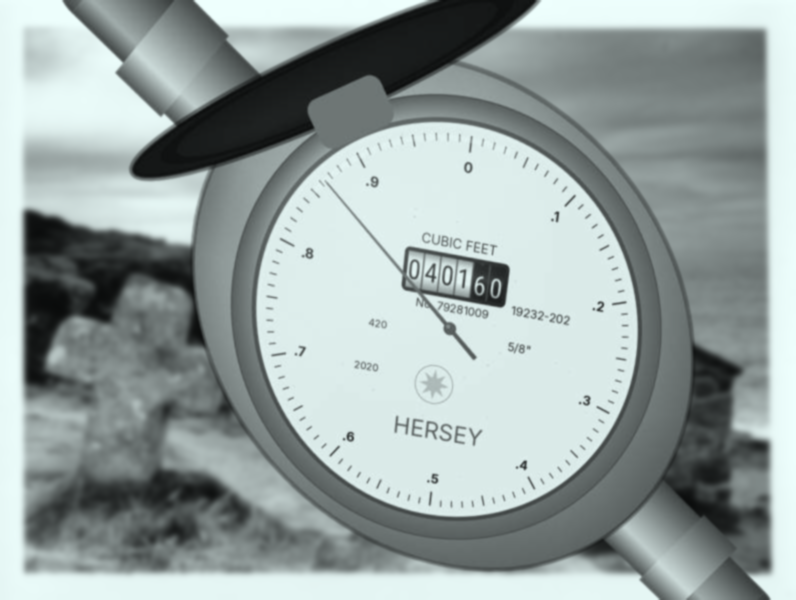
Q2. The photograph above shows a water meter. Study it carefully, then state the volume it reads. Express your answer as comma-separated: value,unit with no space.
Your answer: 40159.86,ft³
